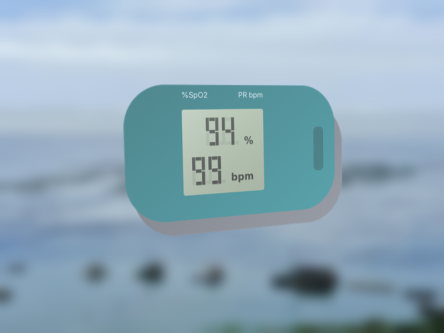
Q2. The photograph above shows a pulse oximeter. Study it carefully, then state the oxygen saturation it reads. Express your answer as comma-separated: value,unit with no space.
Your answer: 94,%
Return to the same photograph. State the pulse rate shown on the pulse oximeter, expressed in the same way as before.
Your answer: 99,bpm
